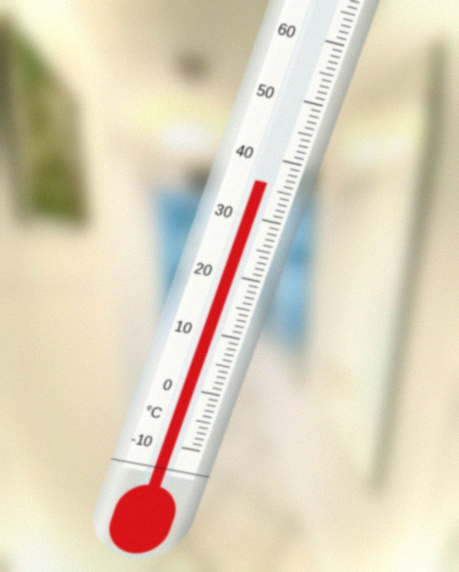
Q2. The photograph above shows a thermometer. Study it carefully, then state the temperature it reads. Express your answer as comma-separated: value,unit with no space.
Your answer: 36,°C
